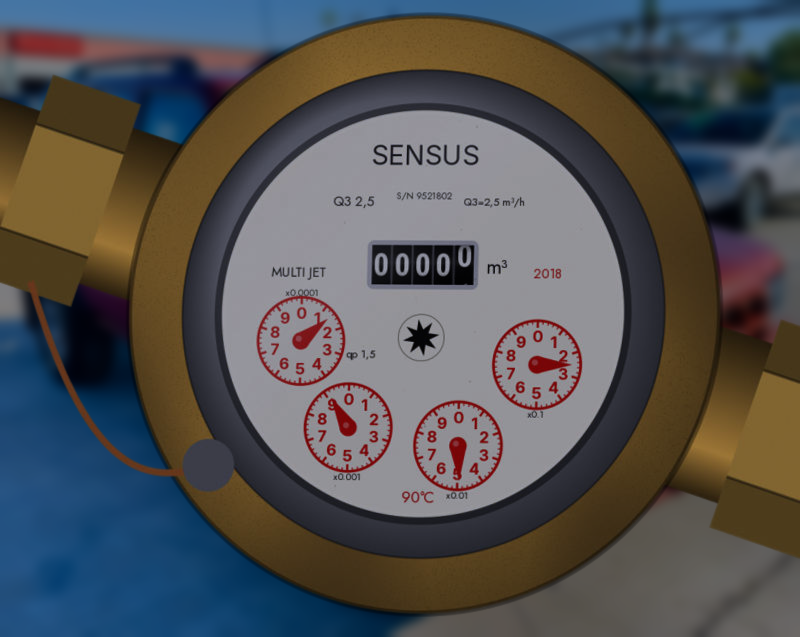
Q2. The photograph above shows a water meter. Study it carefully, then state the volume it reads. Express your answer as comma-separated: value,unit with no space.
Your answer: 0.2491,m³
